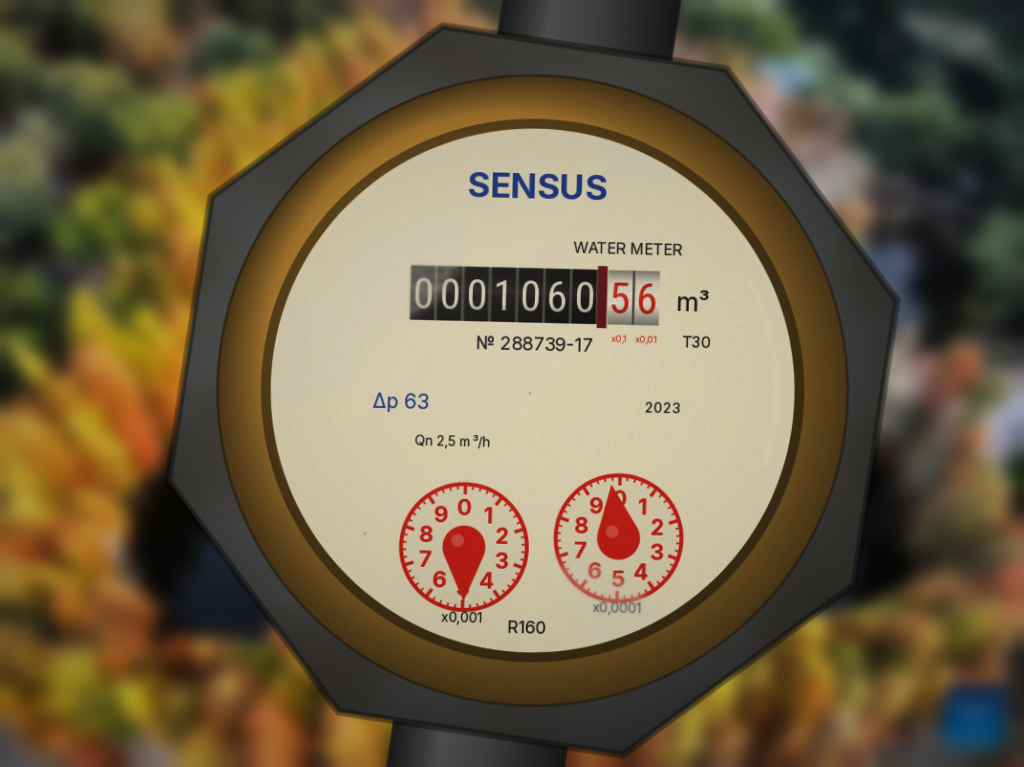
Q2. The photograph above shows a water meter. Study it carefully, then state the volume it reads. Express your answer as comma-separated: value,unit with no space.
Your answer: 1060.5649,m³
